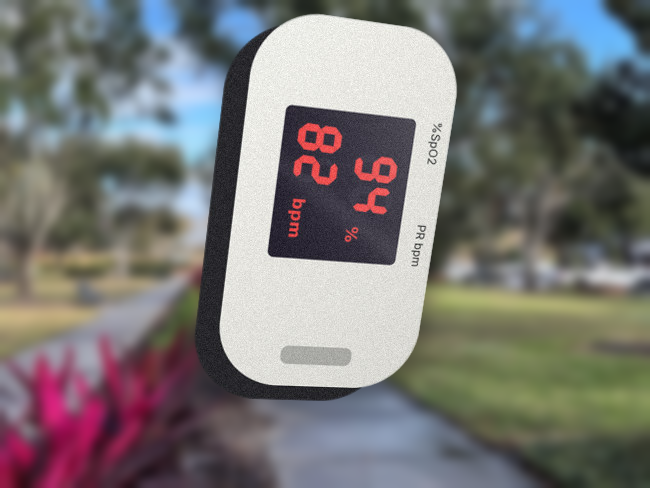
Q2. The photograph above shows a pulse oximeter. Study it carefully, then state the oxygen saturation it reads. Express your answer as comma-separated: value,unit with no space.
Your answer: 94,%
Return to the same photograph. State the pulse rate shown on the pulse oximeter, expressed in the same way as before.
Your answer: 82,bpm
